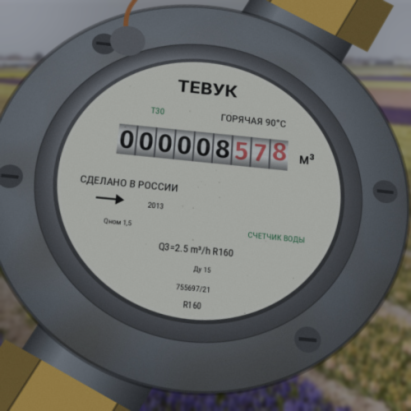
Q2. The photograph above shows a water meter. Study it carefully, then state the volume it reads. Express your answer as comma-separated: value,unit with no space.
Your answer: 8.578,m³
